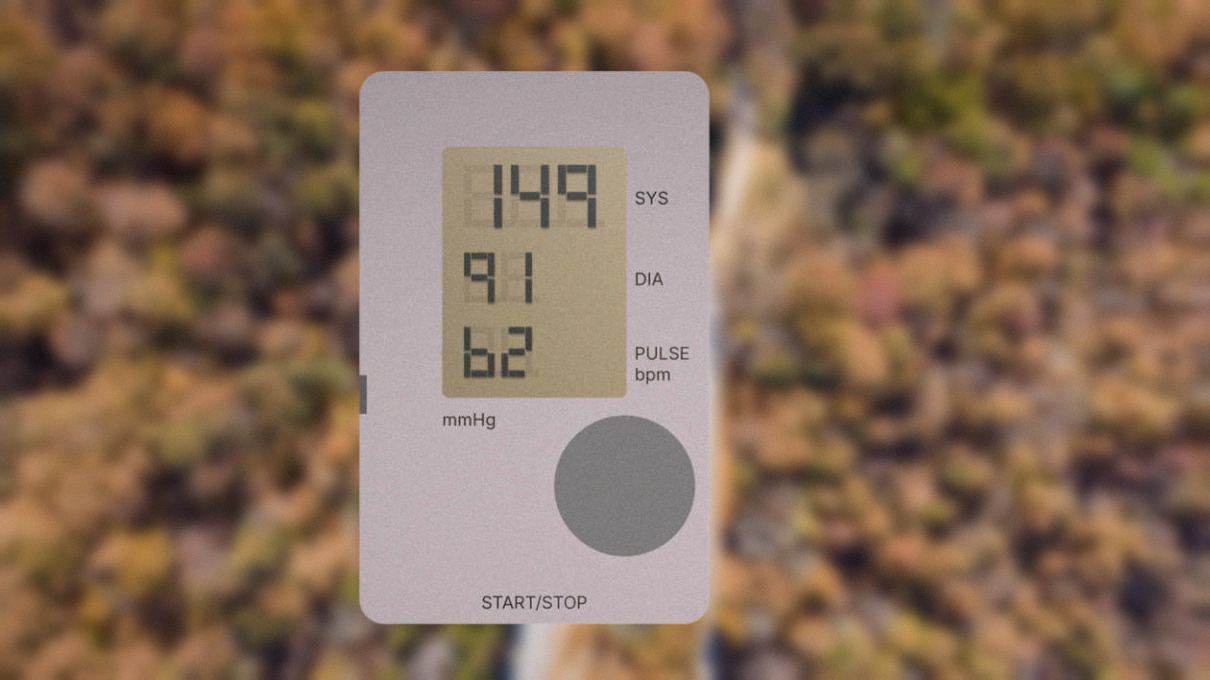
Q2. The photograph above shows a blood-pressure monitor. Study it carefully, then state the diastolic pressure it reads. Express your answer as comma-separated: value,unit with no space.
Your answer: 91,mmHg
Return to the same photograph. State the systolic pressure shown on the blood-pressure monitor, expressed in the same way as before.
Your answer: 149,mmHg
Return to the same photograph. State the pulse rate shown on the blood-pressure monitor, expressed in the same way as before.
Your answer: 62,bpm
